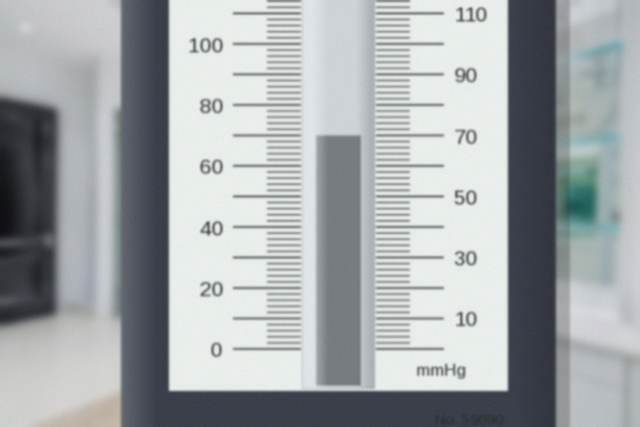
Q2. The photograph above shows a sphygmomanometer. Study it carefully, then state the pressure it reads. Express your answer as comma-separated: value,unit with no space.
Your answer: 70,mmHg
